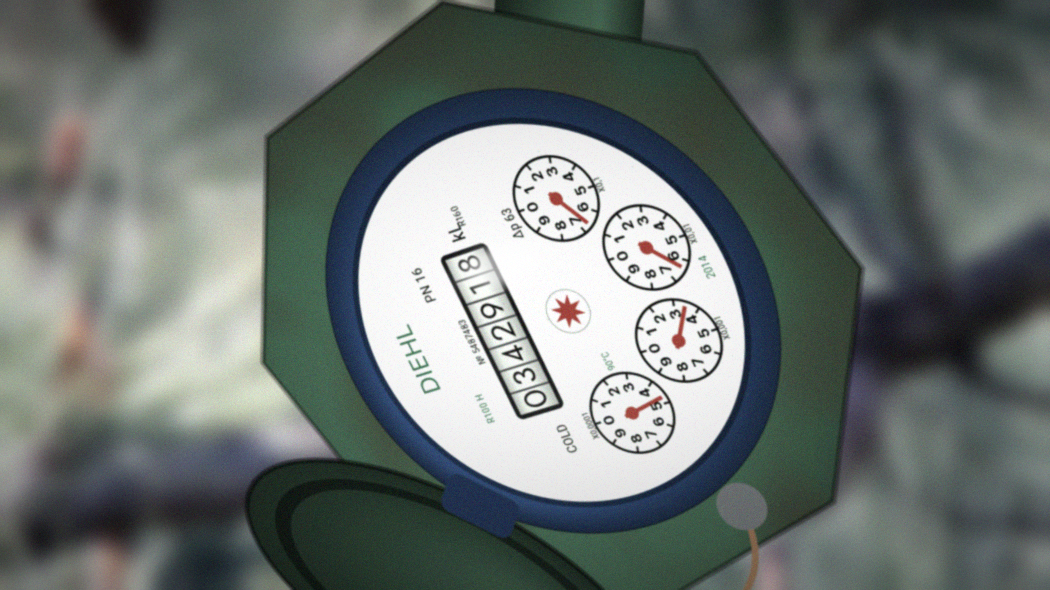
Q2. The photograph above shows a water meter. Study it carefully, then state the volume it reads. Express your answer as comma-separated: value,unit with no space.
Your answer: 342918.6634,kL
